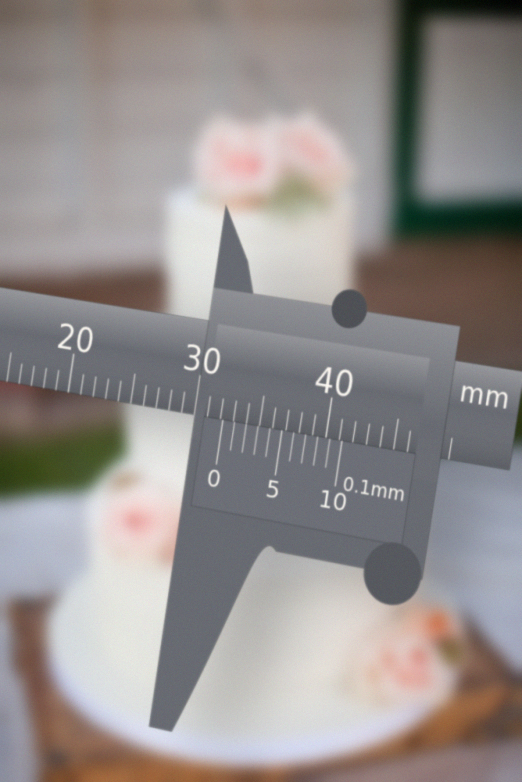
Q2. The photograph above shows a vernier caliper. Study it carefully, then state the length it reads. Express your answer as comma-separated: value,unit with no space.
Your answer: 32.2,mm
